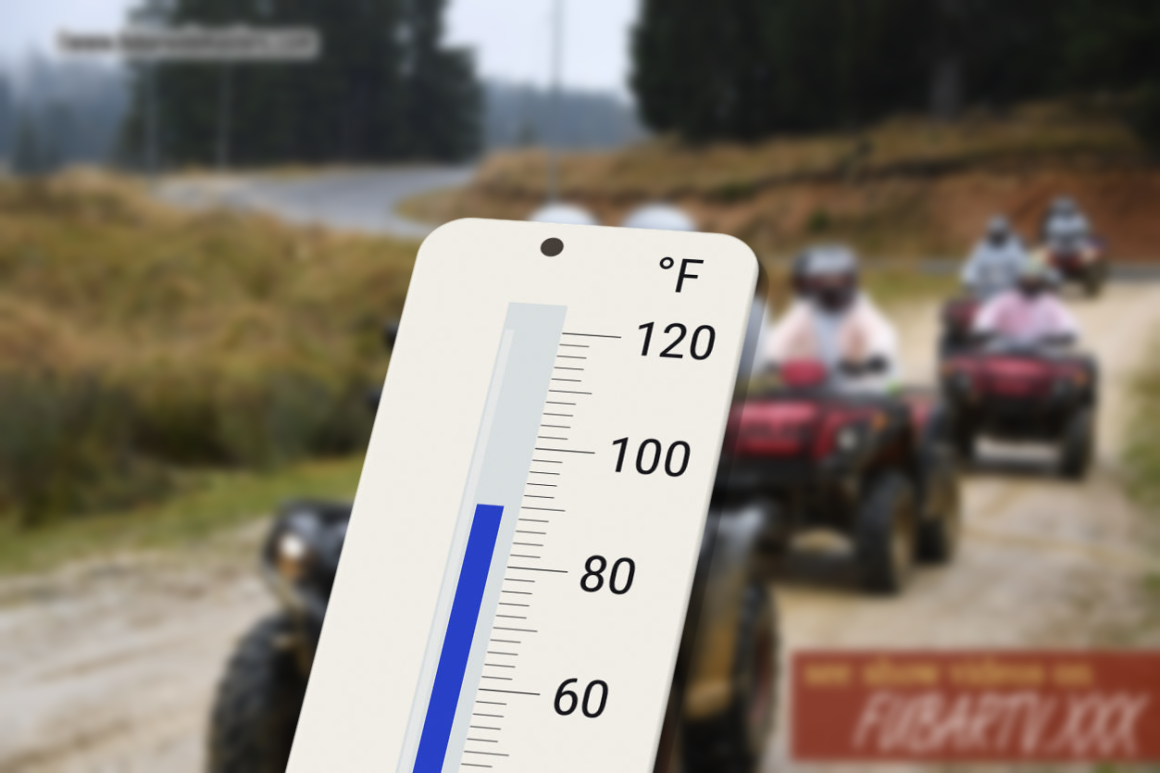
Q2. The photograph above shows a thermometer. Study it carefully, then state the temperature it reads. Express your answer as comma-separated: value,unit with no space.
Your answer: 90,°F
